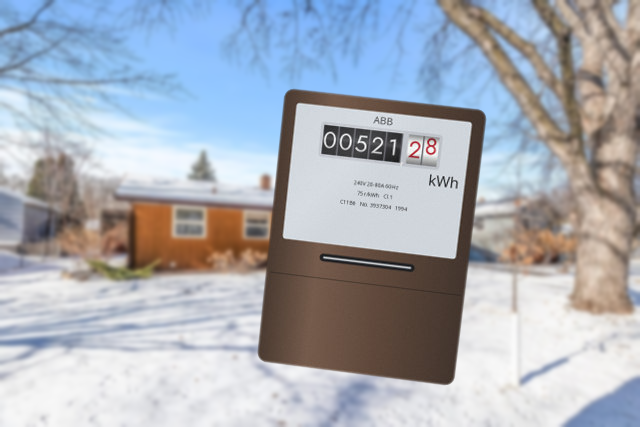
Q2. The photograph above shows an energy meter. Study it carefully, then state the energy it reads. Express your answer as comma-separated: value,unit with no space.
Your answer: 521.28,kWh
